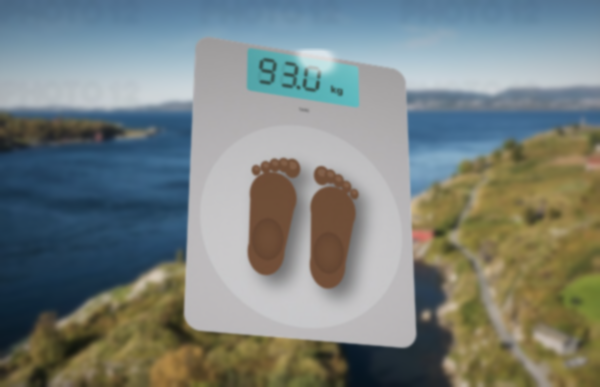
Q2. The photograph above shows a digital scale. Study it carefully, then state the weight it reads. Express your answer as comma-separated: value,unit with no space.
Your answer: 93.0,kg
